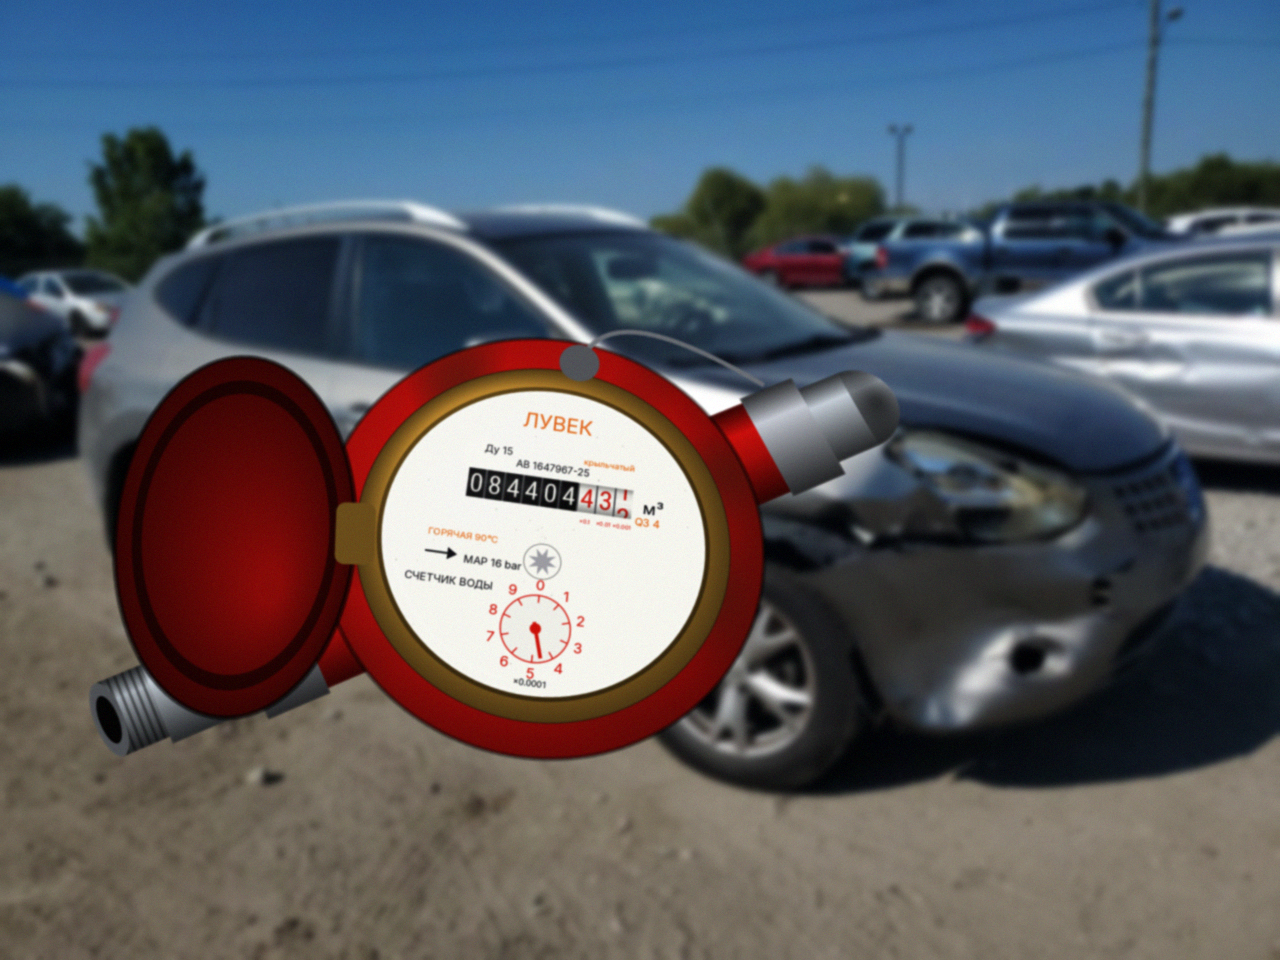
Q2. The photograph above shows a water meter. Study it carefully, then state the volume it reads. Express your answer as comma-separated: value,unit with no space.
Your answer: 84404.4314,m³
